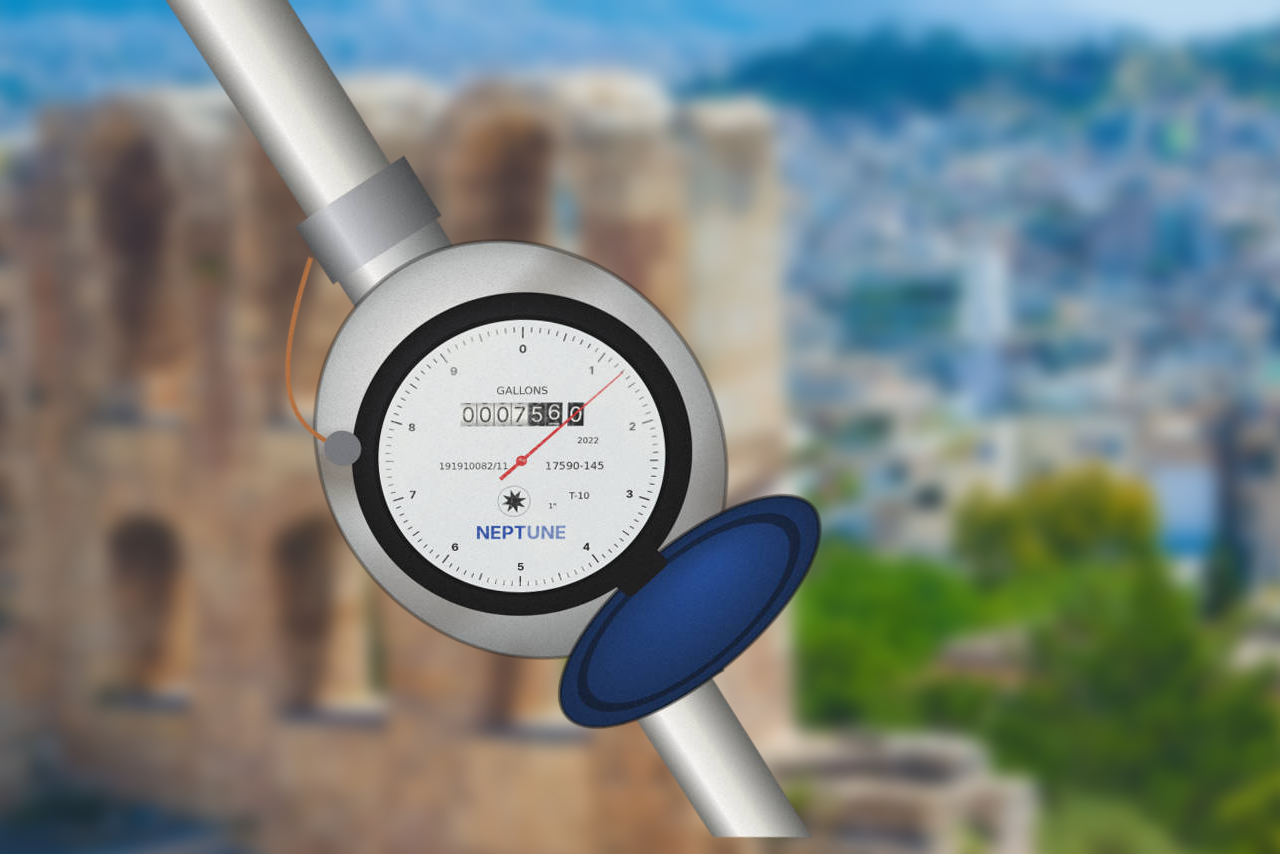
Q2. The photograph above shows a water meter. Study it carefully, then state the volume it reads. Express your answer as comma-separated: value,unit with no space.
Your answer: 7561.3,gal
